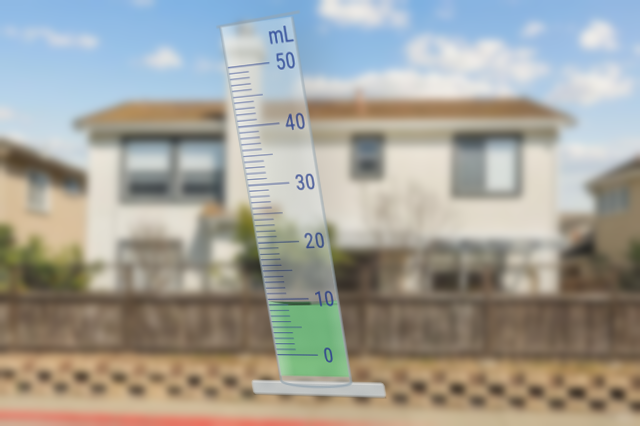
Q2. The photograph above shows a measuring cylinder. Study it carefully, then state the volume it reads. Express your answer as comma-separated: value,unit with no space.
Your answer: 9,mL
